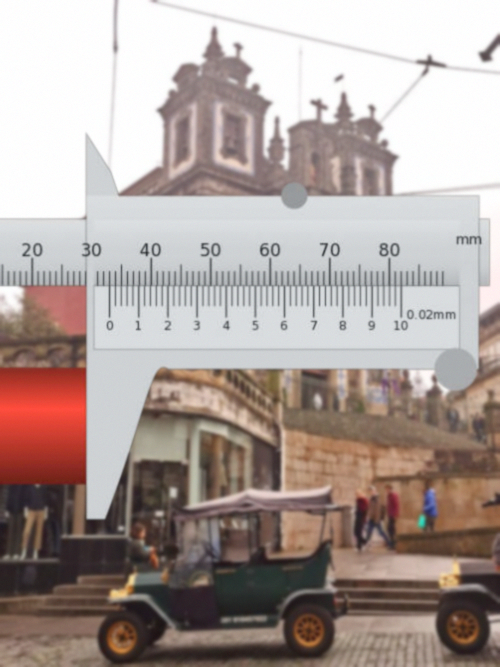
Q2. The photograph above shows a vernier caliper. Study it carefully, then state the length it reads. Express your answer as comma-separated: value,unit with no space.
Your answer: 33.0,mm
